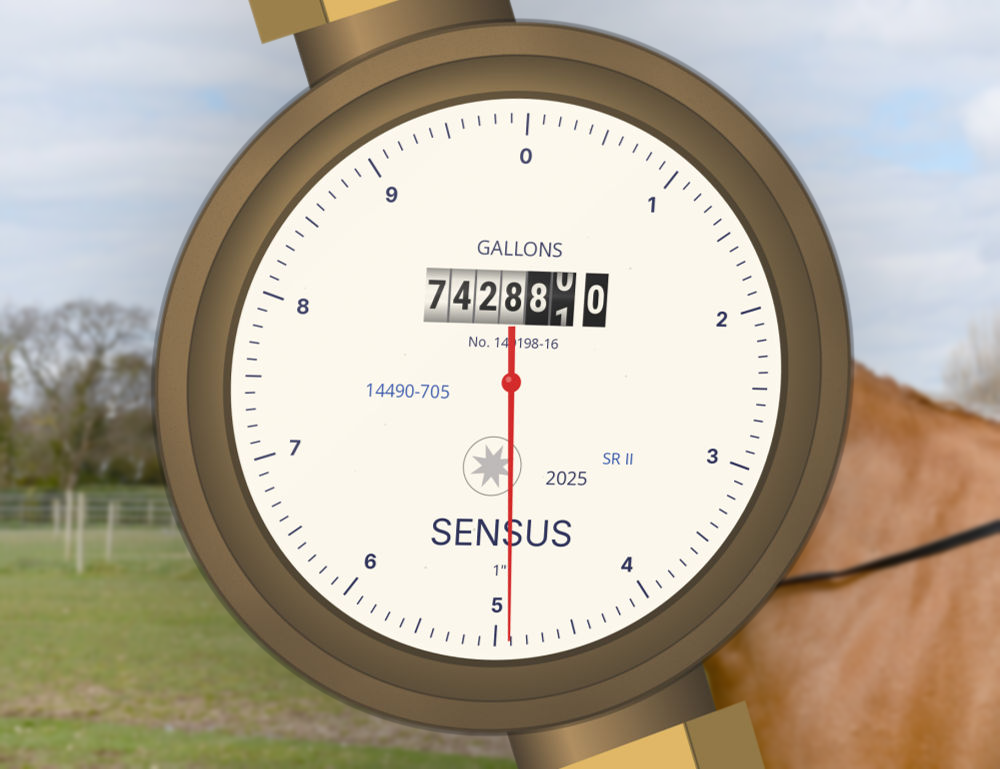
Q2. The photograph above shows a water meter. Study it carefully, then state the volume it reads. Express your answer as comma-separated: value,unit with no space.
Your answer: 7428804.9,gal
